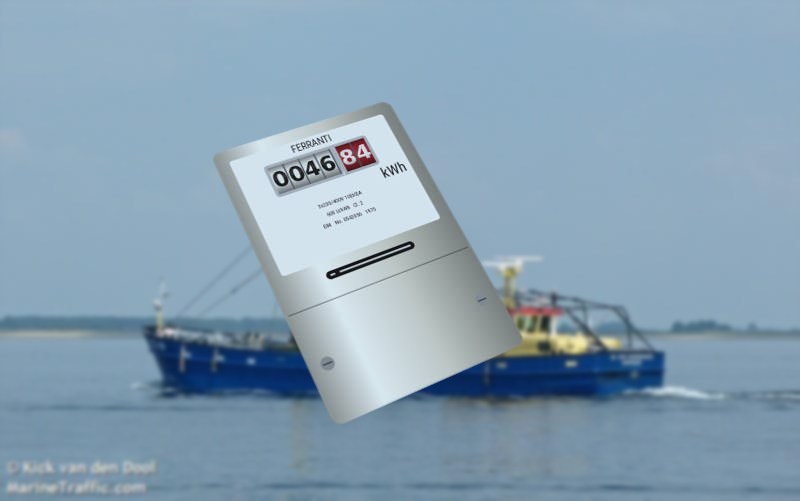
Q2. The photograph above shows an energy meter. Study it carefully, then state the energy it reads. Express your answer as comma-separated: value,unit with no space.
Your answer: 46.84,kWh
